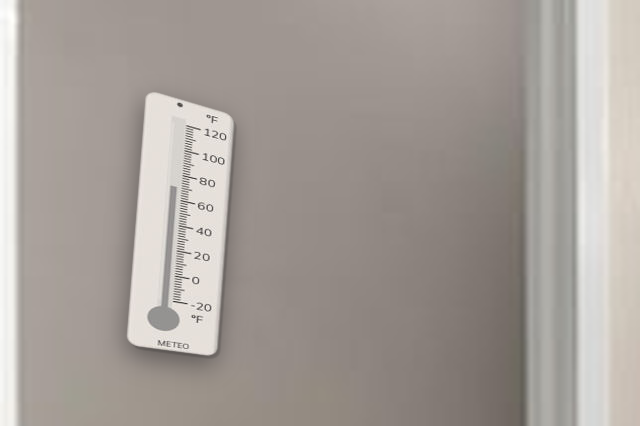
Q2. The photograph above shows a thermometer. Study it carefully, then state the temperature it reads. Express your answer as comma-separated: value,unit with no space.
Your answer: 70,°F
